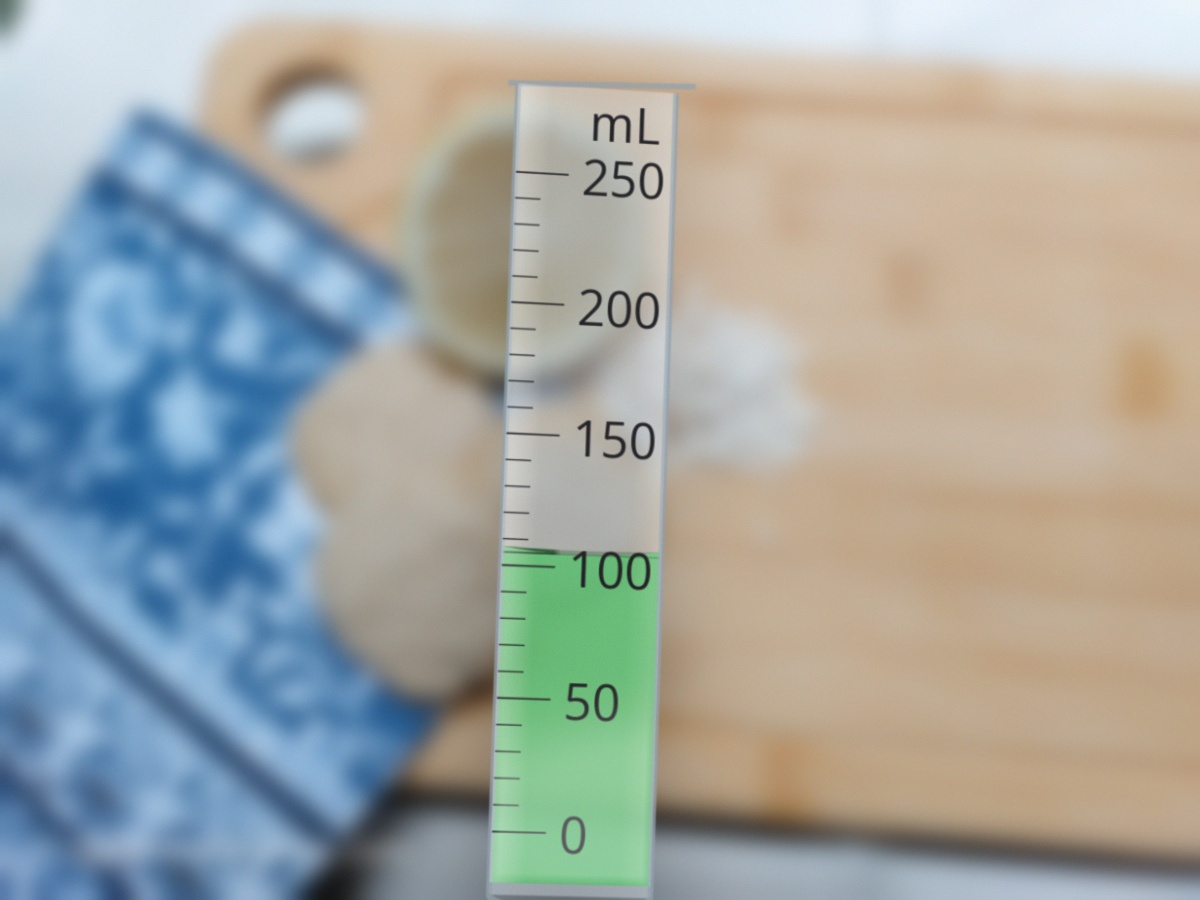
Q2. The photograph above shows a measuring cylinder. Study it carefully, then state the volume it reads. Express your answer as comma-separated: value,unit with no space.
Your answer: 105,mL
